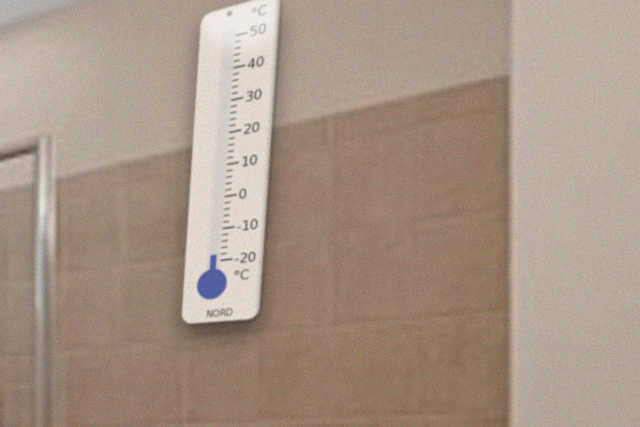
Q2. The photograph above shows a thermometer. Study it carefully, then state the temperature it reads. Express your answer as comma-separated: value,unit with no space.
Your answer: -18,°C
